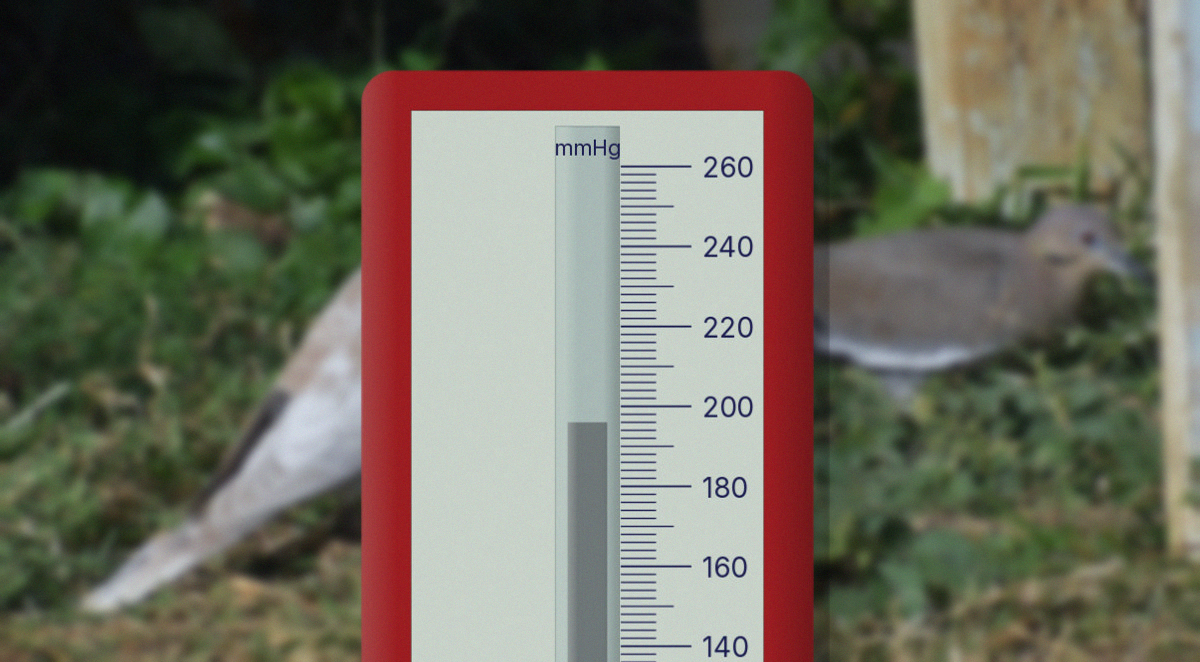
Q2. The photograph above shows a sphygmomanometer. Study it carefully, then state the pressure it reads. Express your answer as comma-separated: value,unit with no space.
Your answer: 196,mmHg
